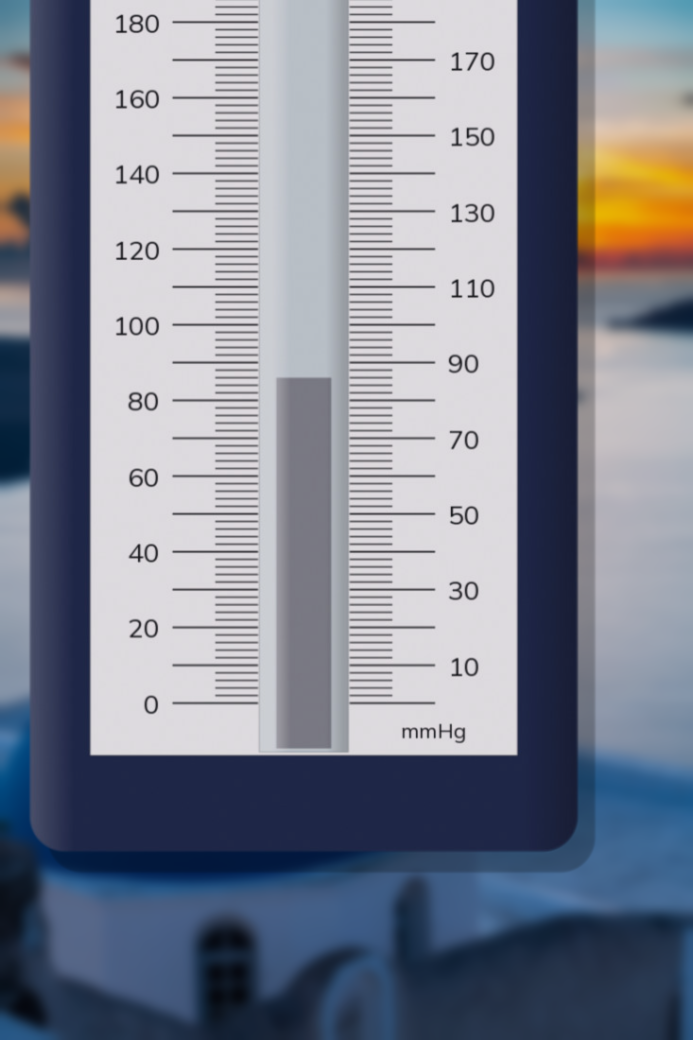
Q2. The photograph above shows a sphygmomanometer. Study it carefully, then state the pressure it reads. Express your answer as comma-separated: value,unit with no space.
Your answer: 86,mmHg
